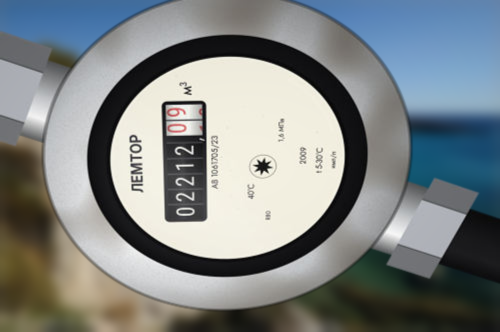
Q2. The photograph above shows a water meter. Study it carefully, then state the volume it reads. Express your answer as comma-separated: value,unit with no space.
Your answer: 2212.09,m³
